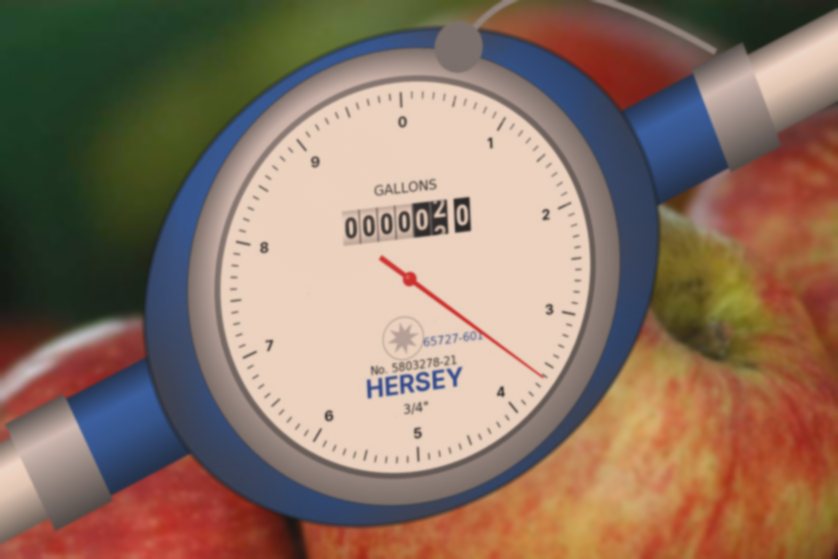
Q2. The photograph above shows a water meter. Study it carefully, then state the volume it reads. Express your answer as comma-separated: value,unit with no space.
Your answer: 23.6,gal
